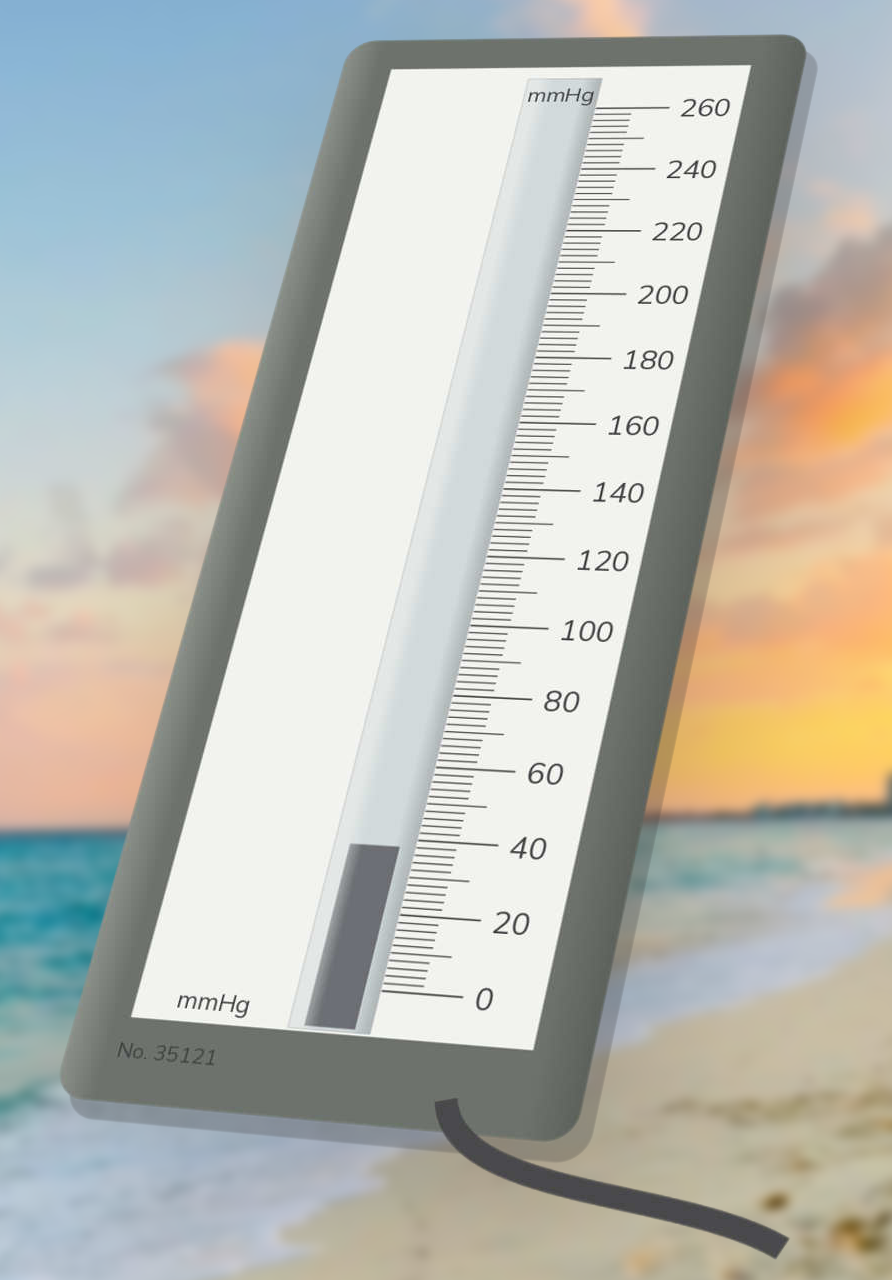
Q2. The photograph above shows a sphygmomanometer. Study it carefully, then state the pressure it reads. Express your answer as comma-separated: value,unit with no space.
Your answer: 38,mmHg
